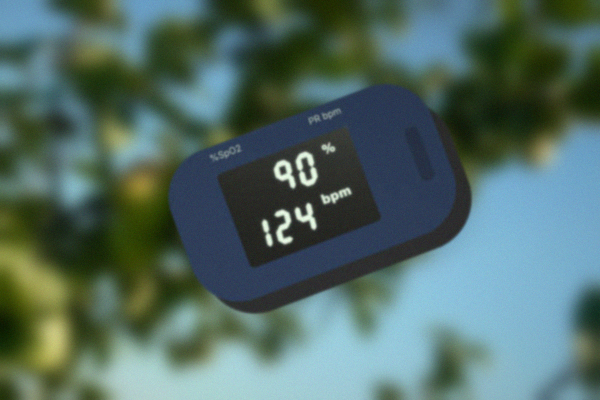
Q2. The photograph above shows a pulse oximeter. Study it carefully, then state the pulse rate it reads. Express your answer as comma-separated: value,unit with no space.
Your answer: 124,bpm
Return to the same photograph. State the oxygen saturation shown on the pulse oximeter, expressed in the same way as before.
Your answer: 90,%
